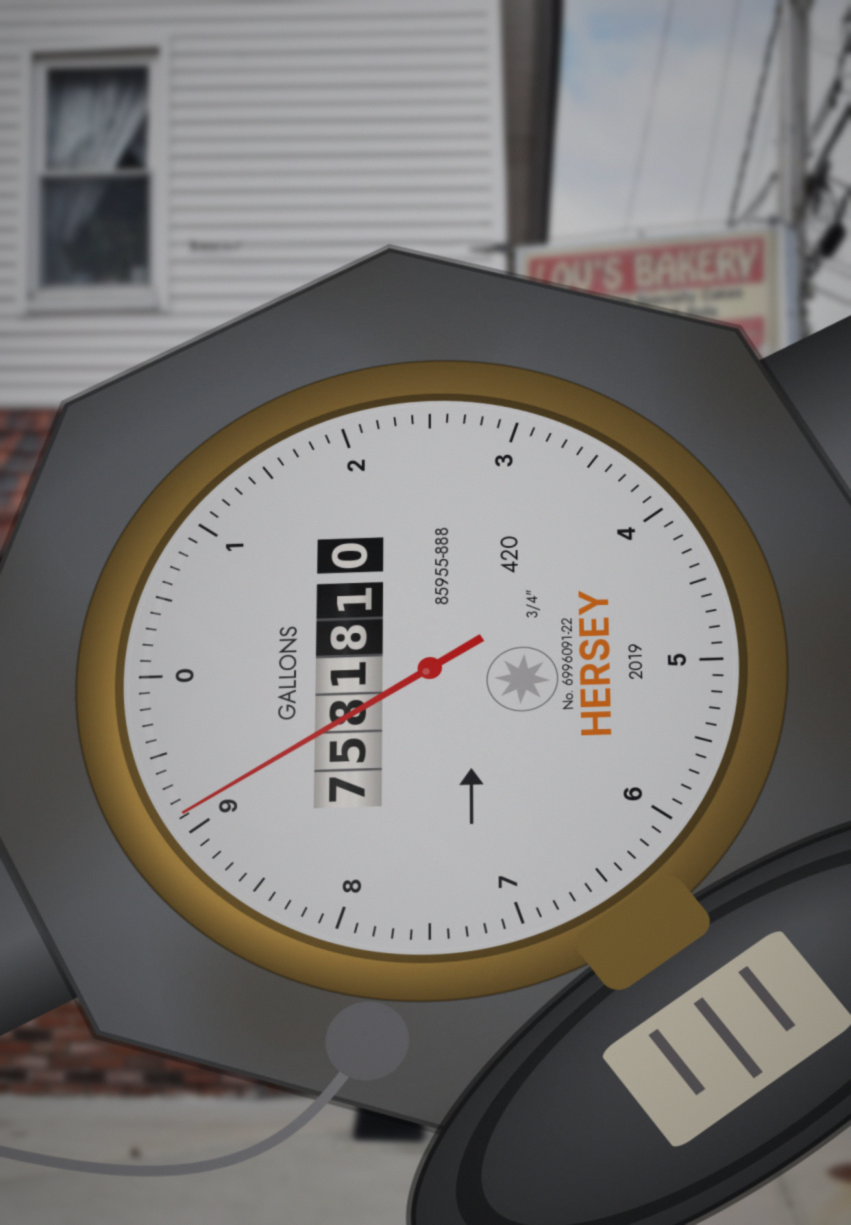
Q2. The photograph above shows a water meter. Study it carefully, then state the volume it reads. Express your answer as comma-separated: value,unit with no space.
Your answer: 7581809.1,gal
